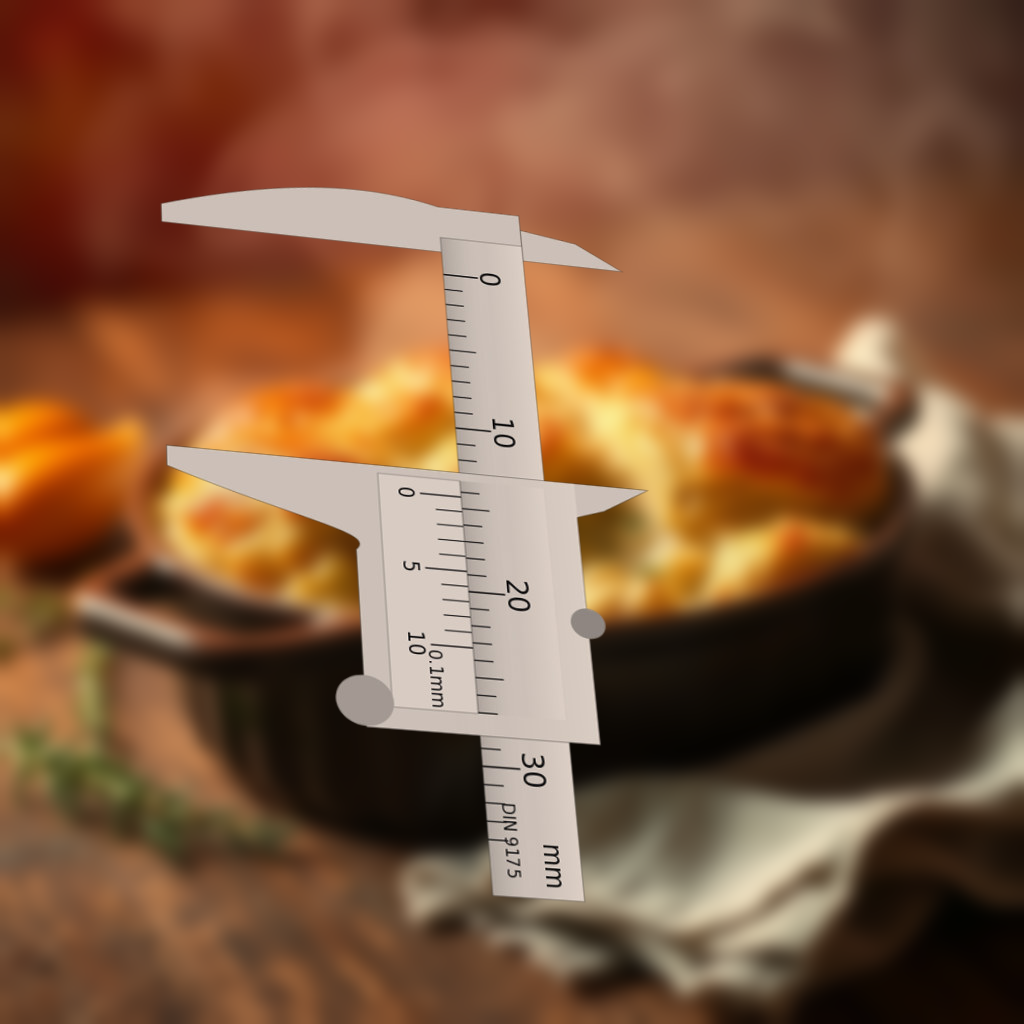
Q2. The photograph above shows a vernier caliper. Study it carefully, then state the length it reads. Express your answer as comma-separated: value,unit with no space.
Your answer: 14.3,mm
